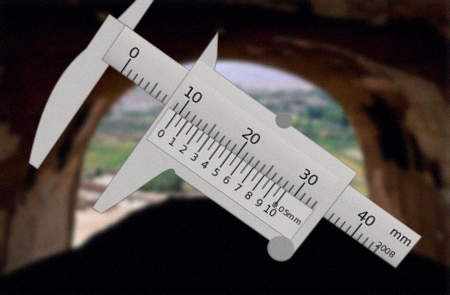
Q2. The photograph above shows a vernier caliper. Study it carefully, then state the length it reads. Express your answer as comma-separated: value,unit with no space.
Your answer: 9.6,mm
